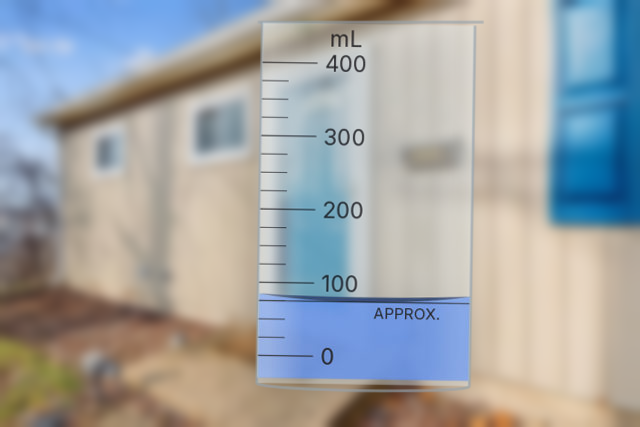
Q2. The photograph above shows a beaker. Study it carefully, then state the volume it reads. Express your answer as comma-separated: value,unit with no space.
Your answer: 75,mL
